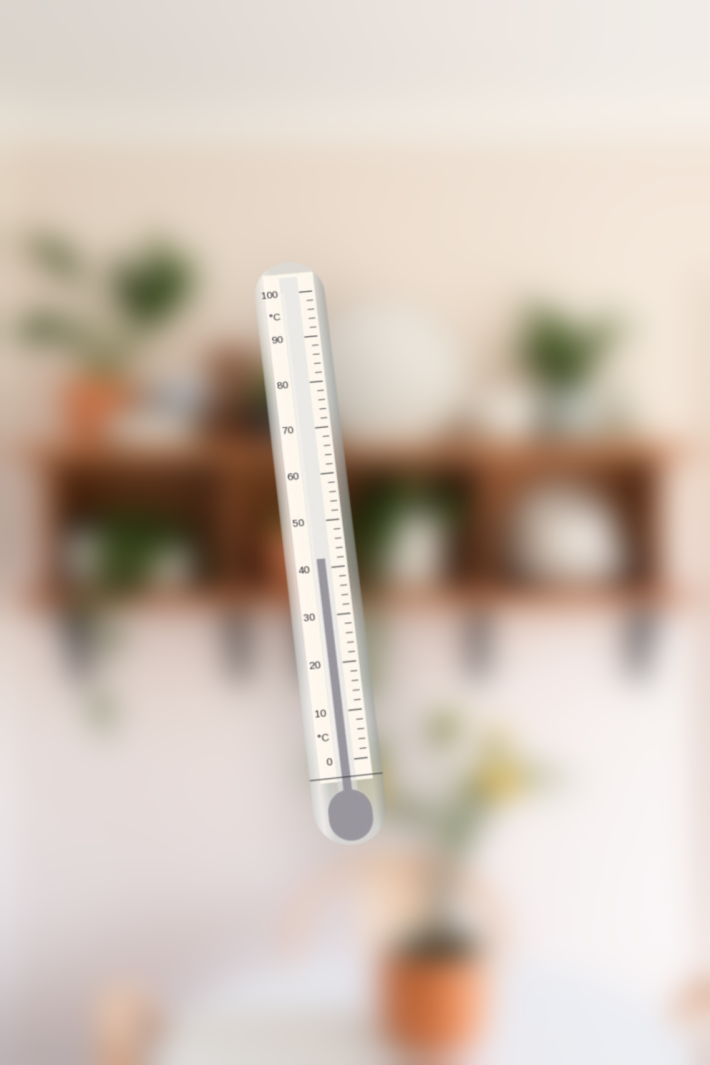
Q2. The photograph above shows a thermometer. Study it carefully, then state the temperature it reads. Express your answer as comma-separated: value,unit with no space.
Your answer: 42,°C
